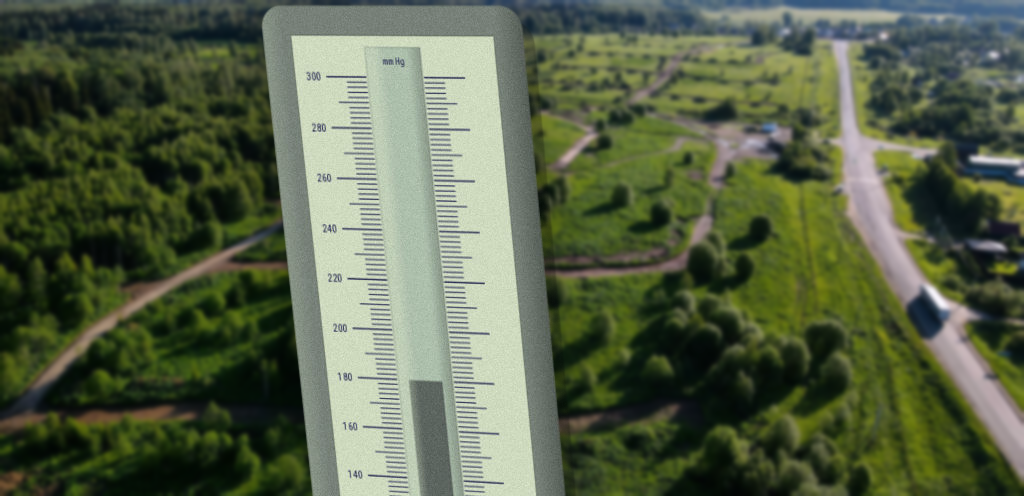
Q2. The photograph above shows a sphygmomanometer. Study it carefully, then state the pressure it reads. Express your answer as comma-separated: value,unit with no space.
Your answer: 180,mmHg
